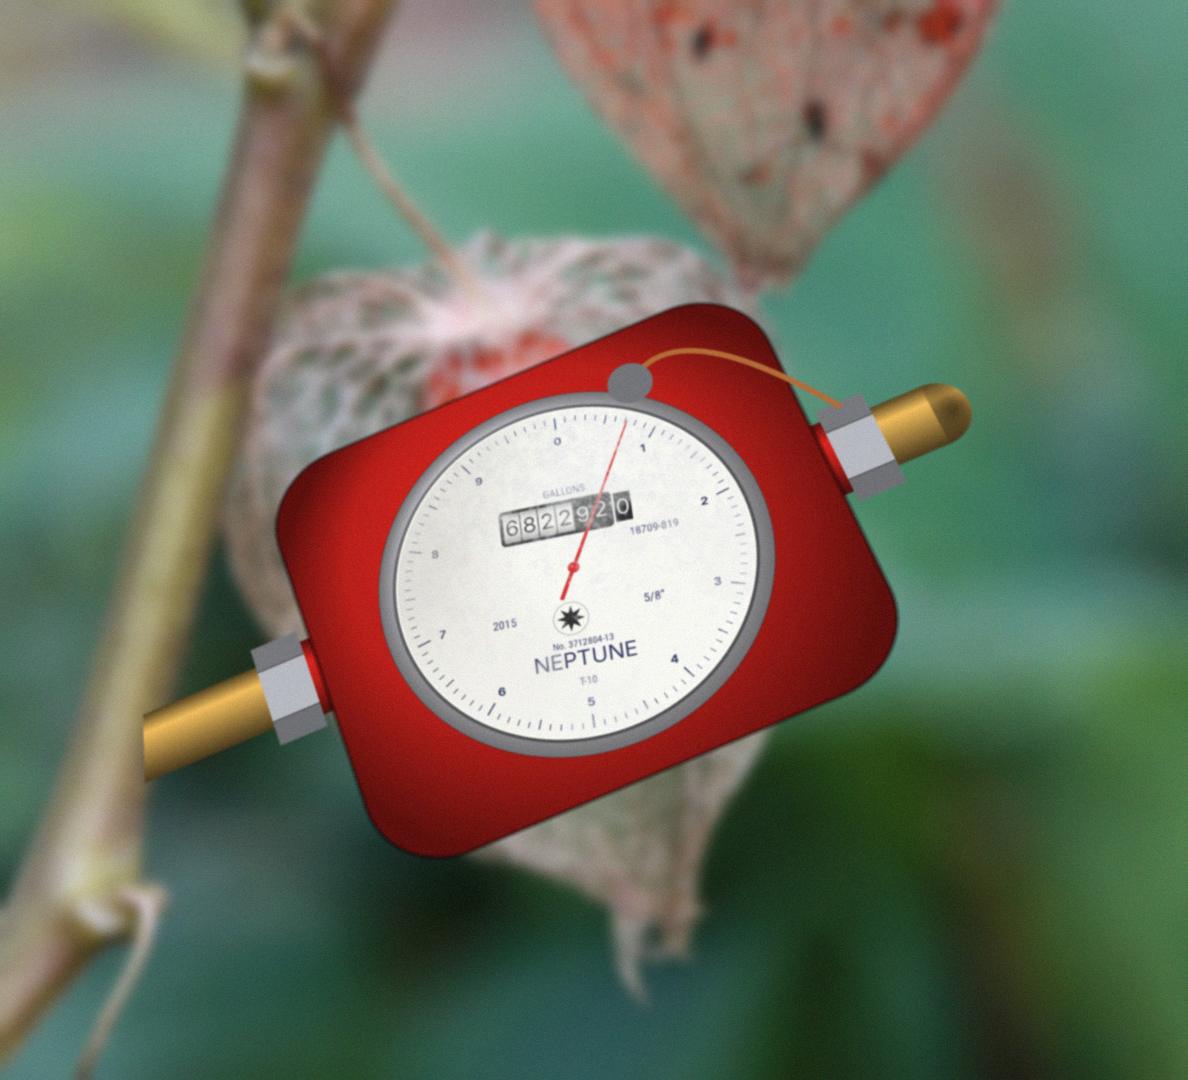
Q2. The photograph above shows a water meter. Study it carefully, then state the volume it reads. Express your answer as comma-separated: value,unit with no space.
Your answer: 6822920.7,gal
